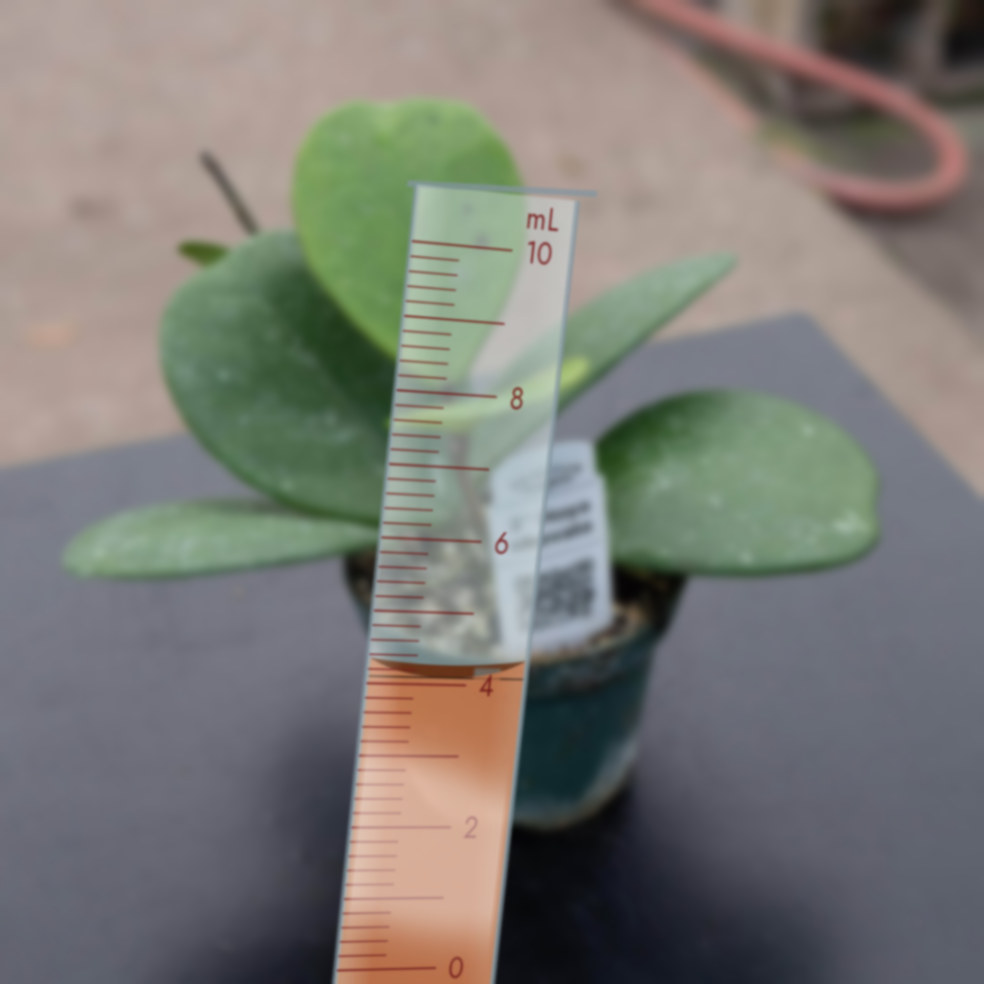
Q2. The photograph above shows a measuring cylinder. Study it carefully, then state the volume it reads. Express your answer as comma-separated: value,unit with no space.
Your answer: 4.1,mL
